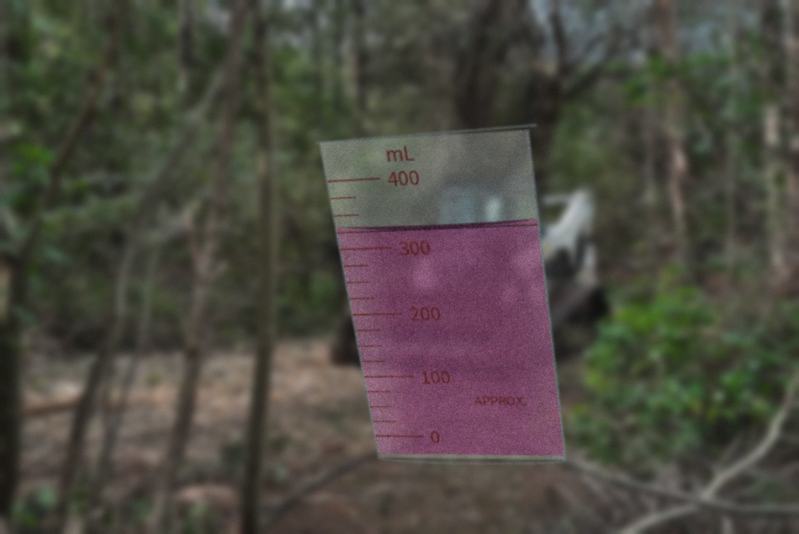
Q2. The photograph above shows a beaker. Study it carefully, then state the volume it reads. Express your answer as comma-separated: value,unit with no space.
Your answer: 325,mL
